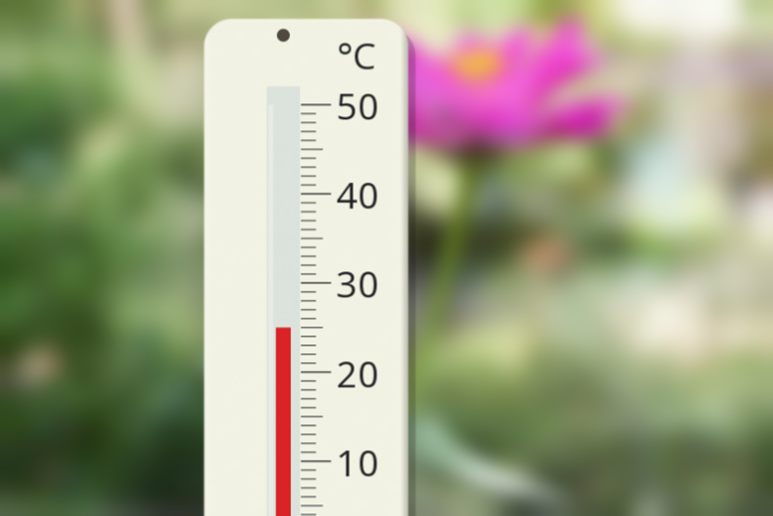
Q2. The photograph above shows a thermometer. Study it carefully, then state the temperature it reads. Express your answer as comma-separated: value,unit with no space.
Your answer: 25,°C
